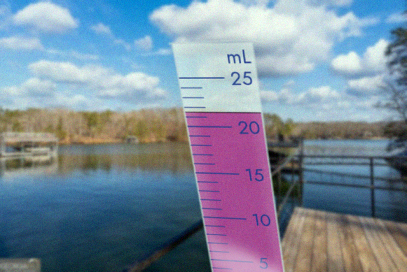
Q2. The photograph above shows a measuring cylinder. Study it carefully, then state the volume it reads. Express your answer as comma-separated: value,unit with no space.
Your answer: 21.5,mL
